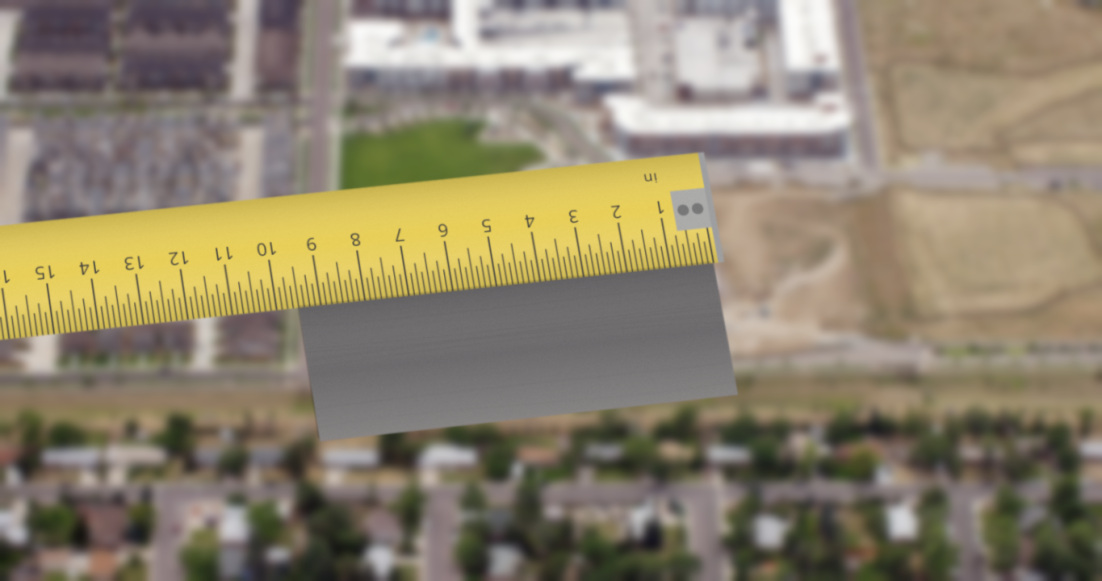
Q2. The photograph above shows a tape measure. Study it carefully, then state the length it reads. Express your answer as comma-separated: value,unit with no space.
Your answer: 9.5,in
